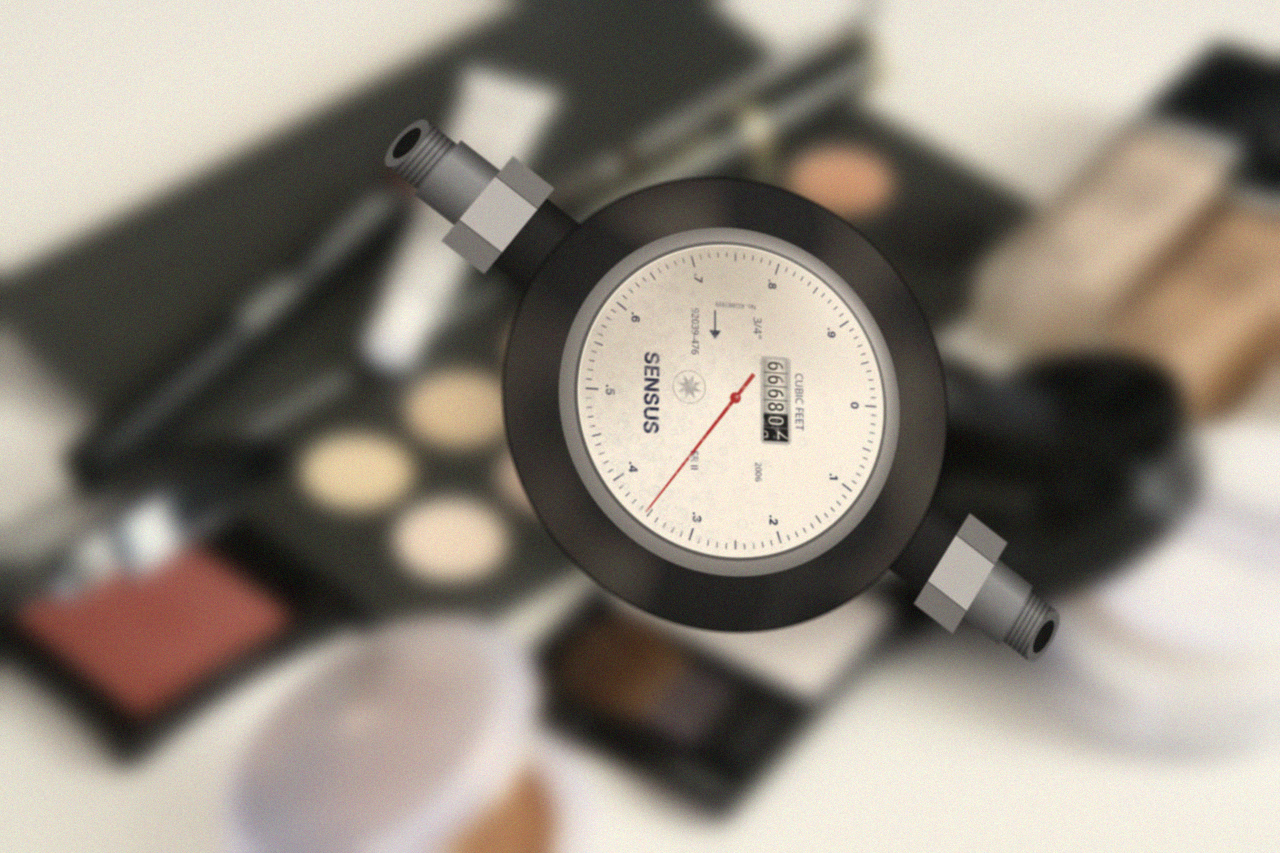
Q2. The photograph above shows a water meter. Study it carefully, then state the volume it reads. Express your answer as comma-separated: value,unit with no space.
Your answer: 666802.35,ft³
